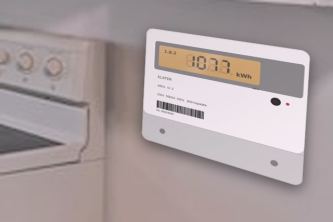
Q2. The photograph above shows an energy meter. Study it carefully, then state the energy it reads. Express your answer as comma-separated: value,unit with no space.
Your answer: 1077,kWh
